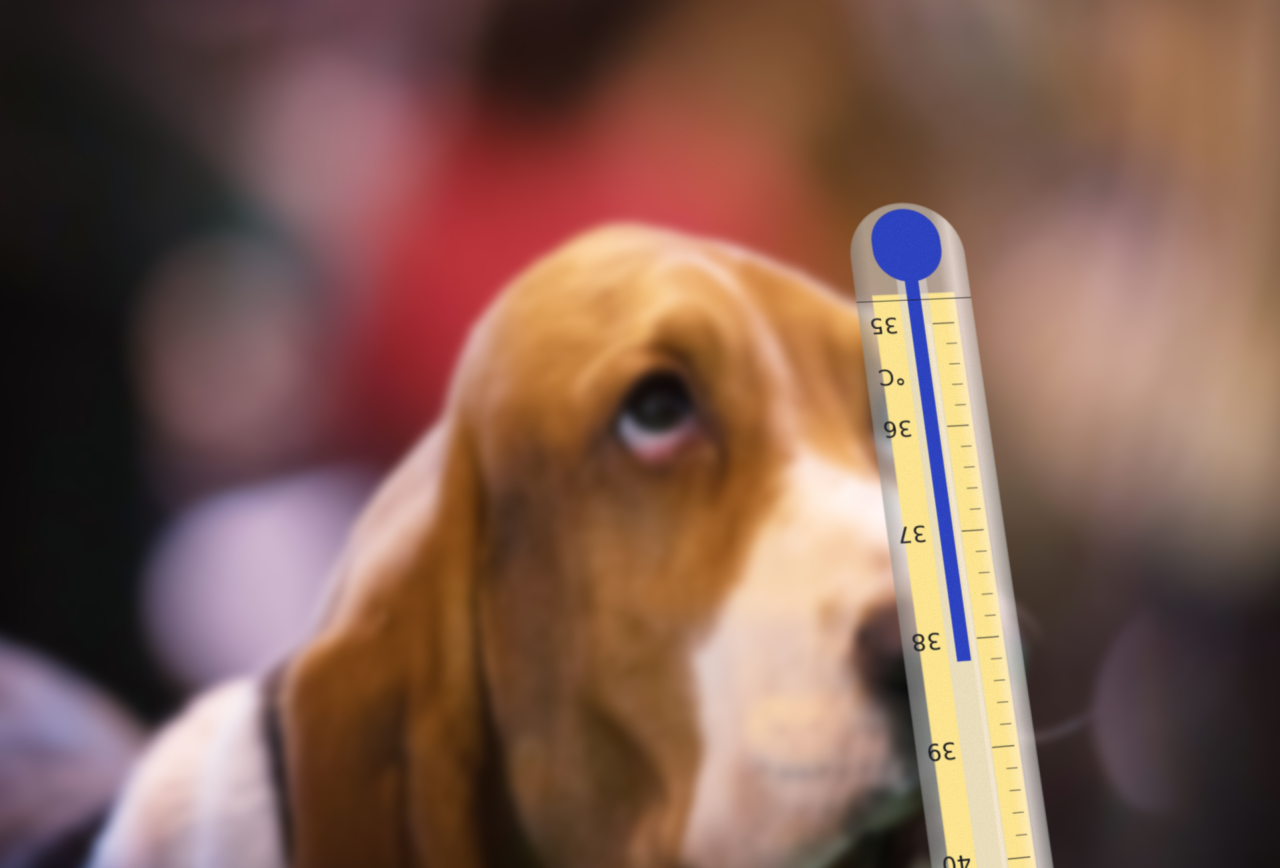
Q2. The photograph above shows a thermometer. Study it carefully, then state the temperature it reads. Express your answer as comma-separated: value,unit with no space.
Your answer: 38.2,°C
